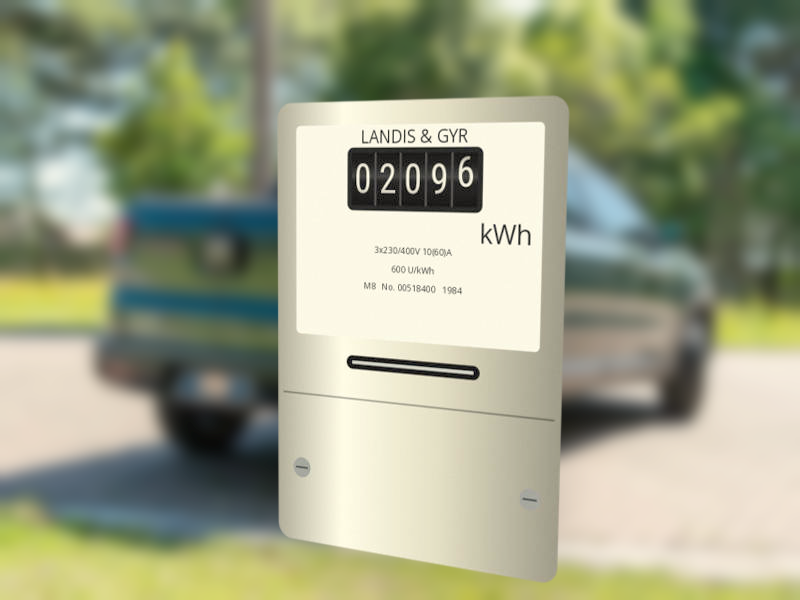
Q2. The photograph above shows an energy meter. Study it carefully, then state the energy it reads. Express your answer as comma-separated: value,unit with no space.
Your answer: 2096,kWh
